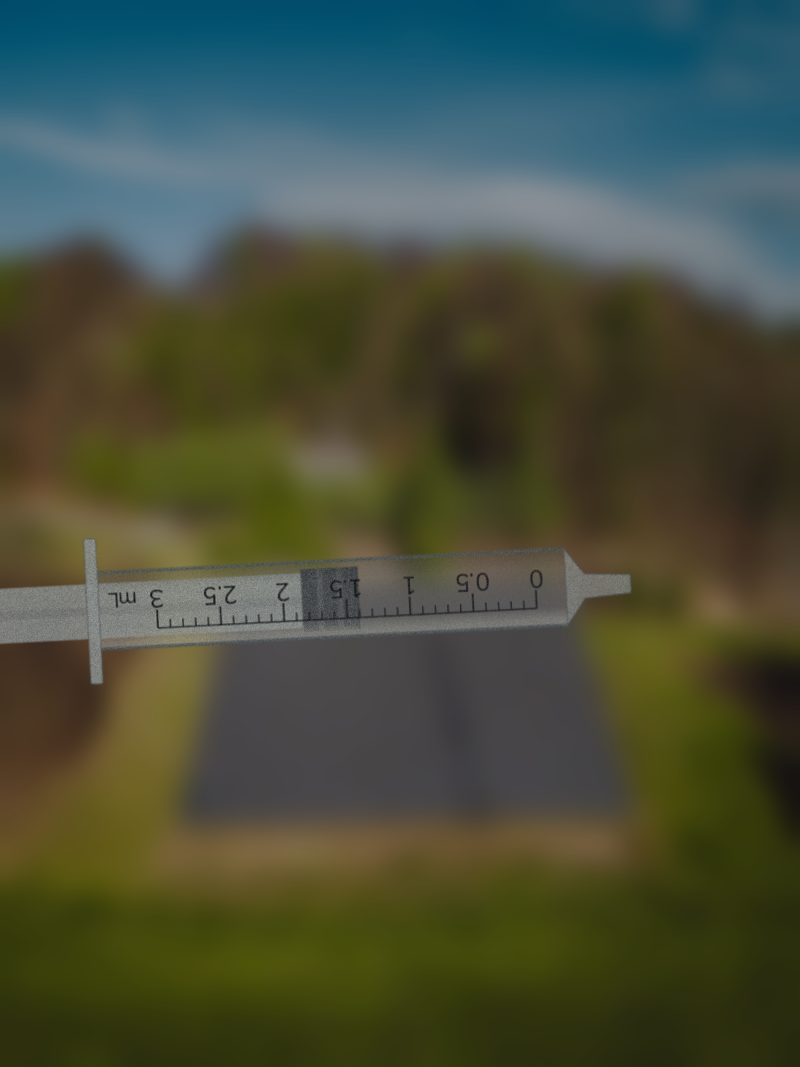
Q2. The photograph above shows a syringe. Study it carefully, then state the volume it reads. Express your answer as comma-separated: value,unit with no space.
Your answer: 1.4,mL
